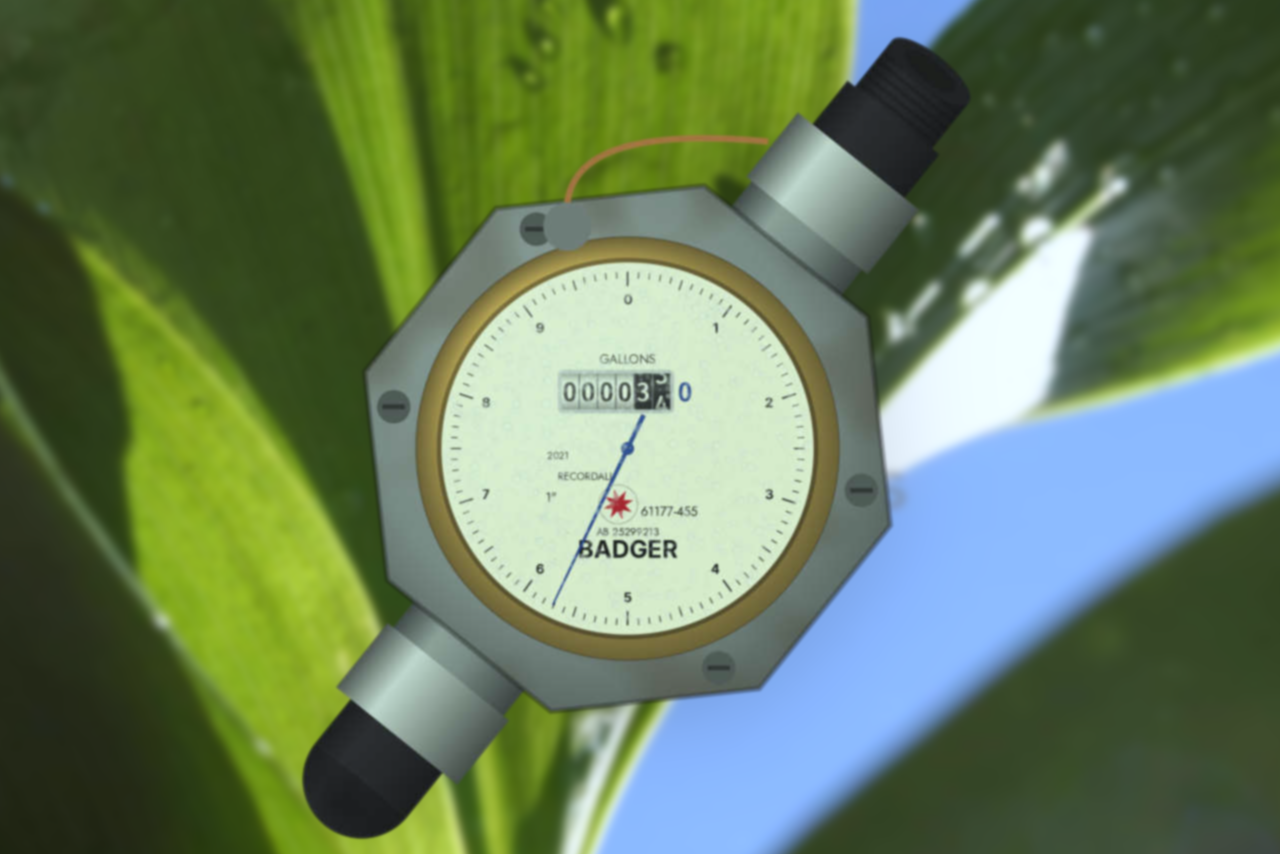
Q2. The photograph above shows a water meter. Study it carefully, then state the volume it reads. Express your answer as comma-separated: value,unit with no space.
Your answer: 335.7,gal
